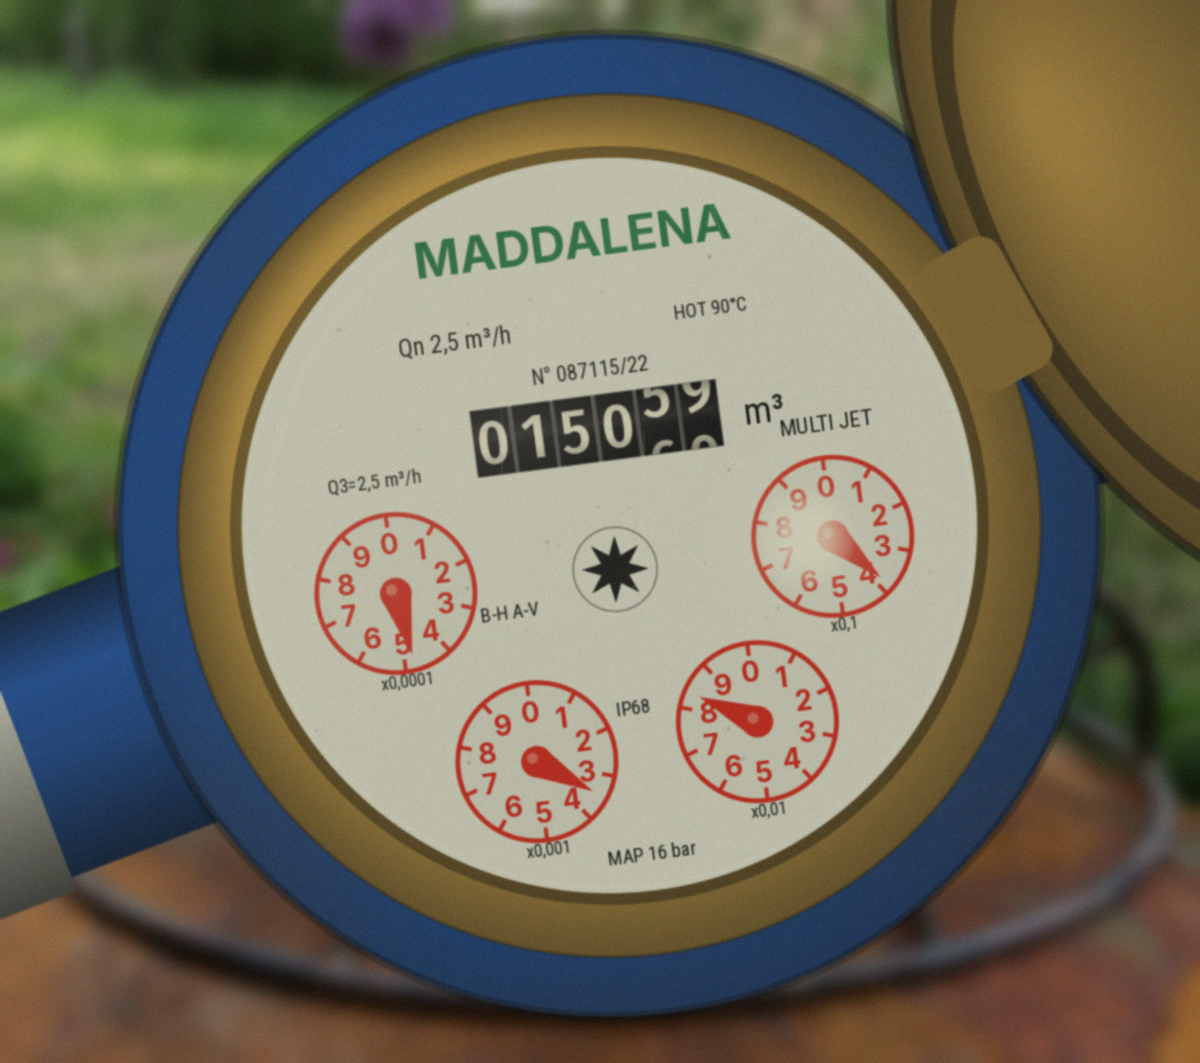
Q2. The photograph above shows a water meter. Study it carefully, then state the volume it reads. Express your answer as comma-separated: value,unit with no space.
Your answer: 15059.3834,m³
